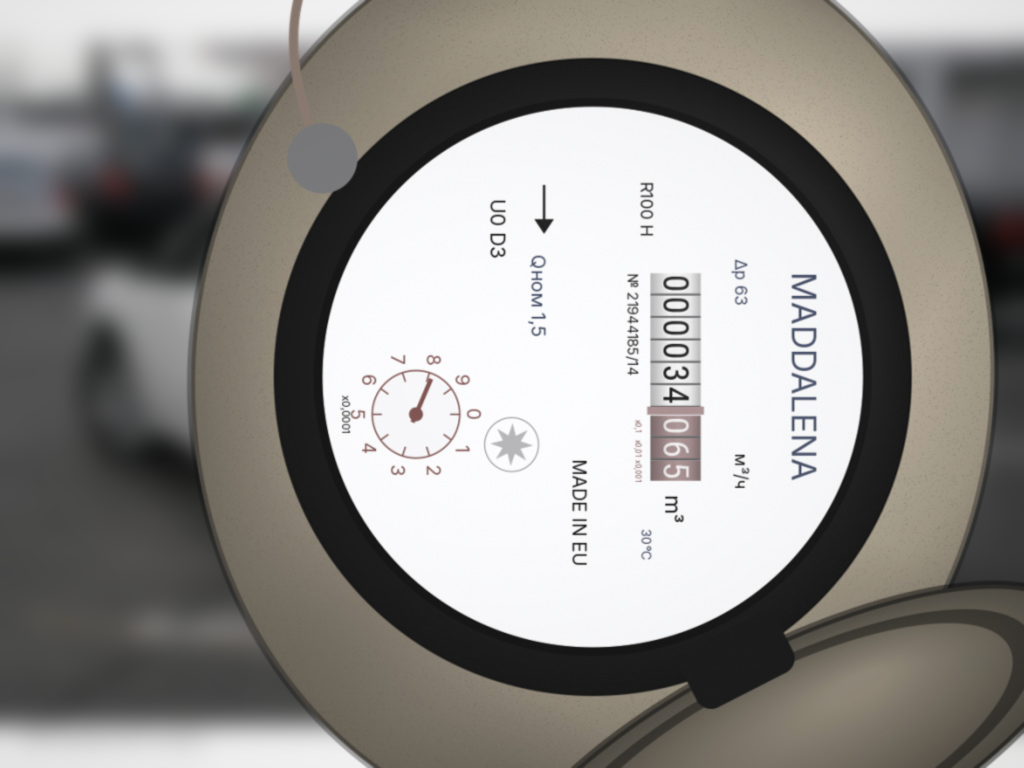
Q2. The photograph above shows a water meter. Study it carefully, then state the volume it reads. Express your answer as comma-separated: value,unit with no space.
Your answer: 34.0658,m³
